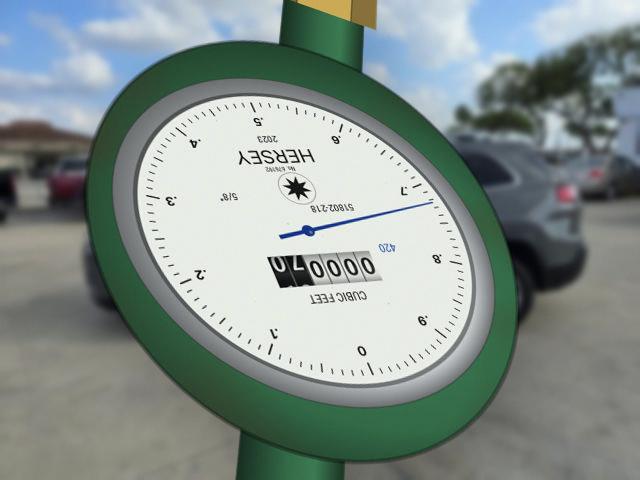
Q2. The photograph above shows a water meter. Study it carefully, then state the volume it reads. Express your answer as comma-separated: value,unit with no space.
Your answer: 69.72,ft³
